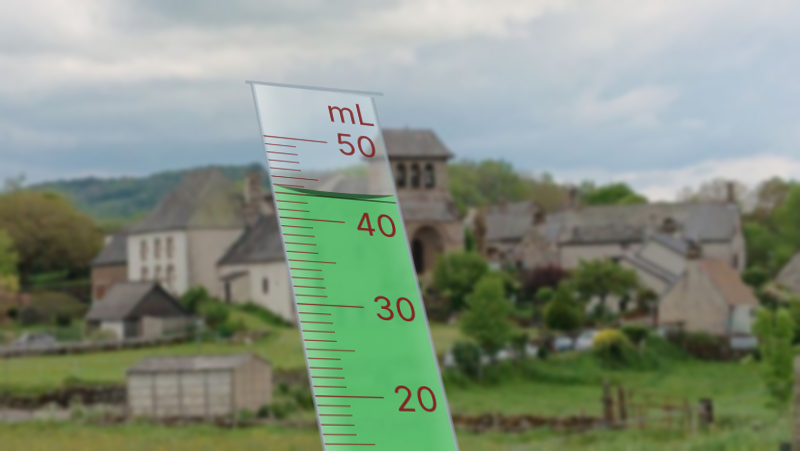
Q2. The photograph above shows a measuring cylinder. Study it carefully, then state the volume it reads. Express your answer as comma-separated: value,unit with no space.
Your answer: 43,mL
